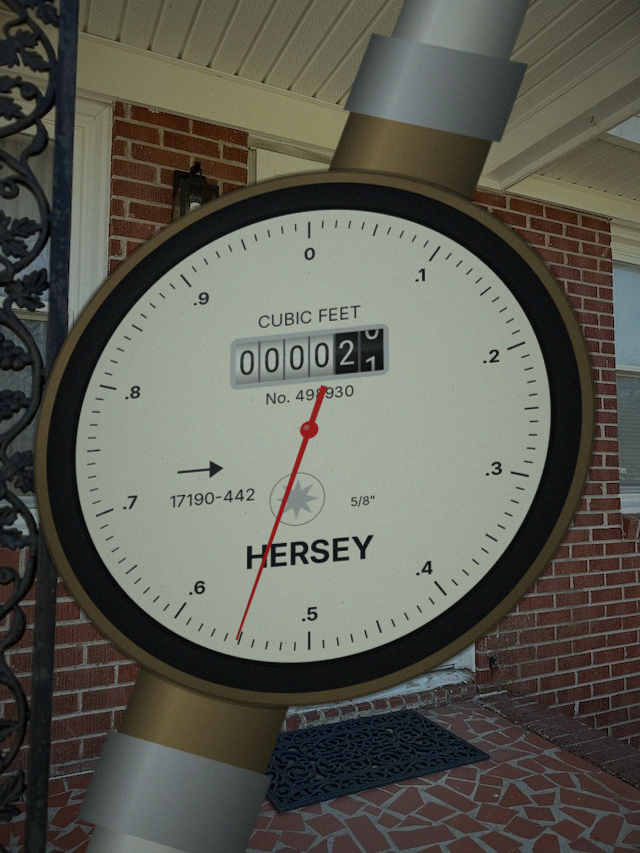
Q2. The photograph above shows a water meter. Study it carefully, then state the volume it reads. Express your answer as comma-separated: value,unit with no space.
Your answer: 20.55,ft³
